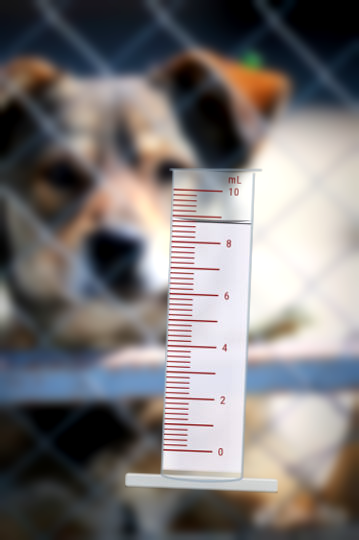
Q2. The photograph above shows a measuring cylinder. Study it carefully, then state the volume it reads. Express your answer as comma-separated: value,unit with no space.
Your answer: 8.8,mL
